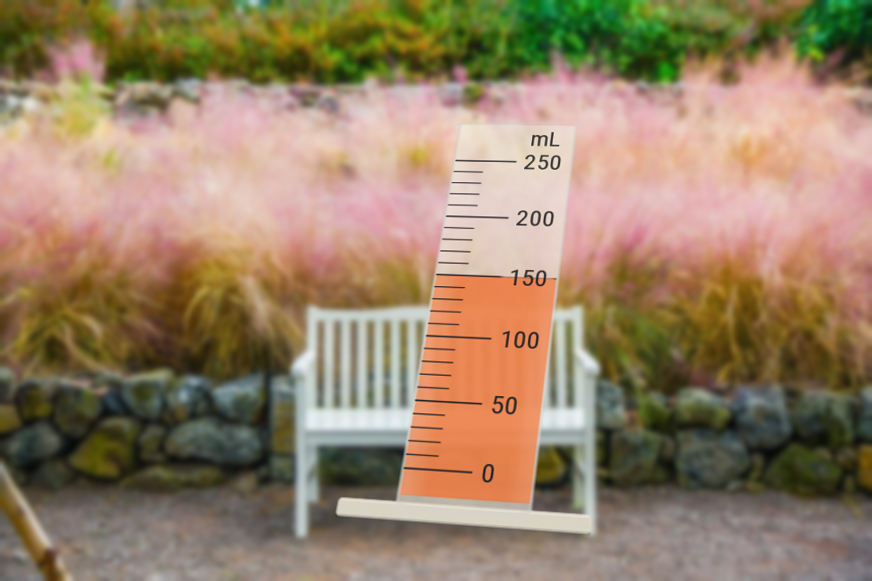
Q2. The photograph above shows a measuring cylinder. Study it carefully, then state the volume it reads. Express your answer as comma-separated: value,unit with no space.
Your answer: 150,mL
